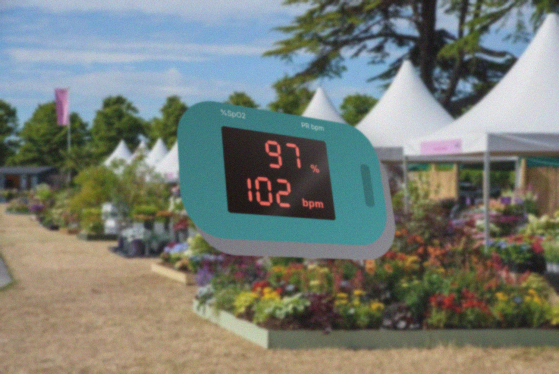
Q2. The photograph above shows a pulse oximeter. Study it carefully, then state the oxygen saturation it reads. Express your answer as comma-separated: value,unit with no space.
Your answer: 97,%
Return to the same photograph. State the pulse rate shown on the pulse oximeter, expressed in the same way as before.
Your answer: 102,bpm
